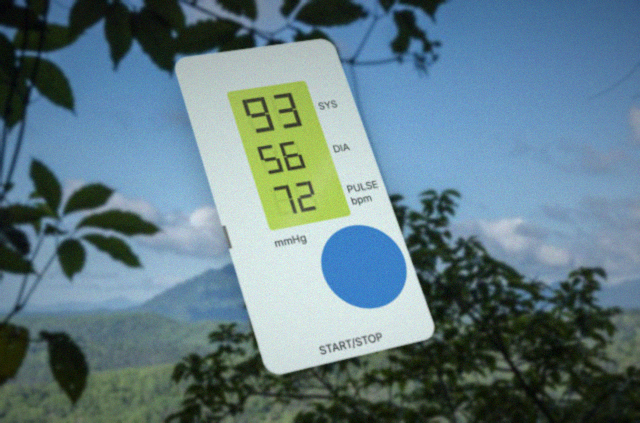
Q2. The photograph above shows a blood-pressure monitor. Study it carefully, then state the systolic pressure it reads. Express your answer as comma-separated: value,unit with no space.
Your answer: 93,mmHg
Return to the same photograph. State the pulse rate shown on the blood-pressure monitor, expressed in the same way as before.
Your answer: 72,bpm
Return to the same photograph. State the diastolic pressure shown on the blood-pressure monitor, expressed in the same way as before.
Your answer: 56,mmHg
